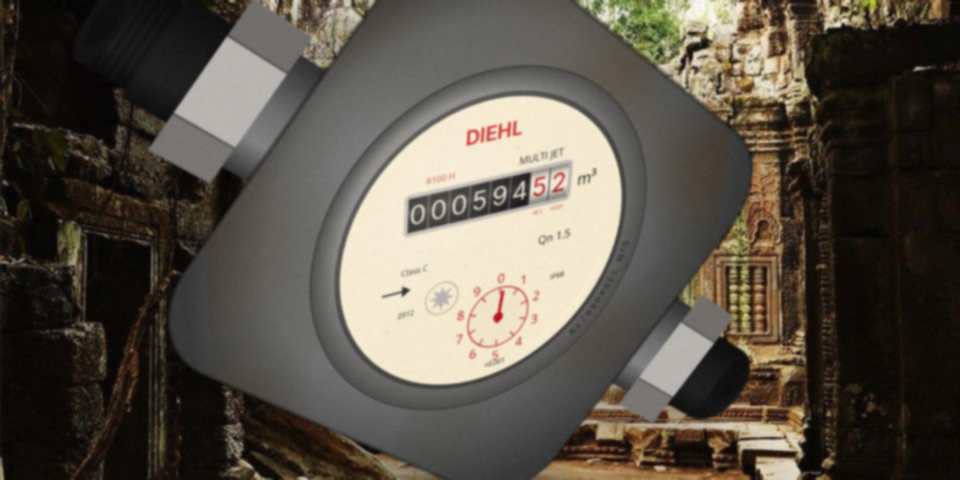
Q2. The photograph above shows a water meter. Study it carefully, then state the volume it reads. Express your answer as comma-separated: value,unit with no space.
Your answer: 594.520,m³
